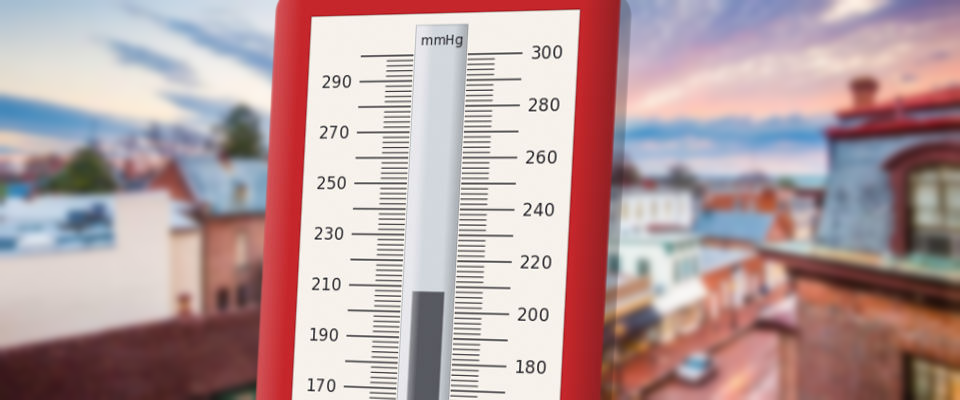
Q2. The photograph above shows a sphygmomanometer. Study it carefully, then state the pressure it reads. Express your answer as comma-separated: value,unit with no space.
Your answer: 208,mmHg
